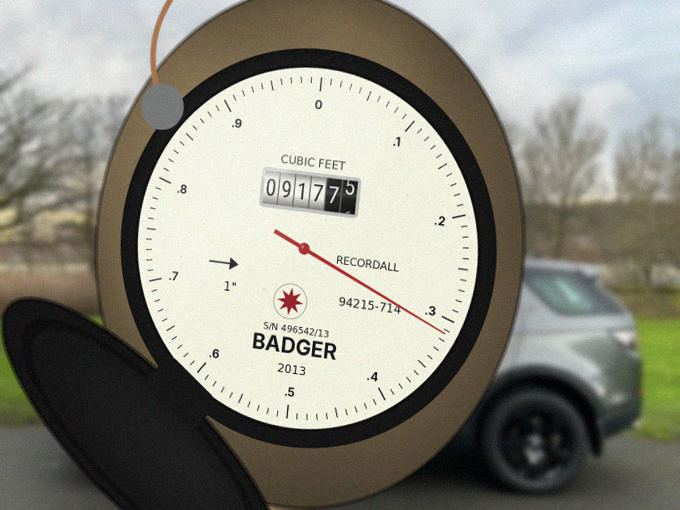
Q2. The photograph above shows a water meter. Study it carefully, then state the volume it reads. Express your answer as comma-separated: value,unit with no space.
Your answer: 91775.31,ft³
